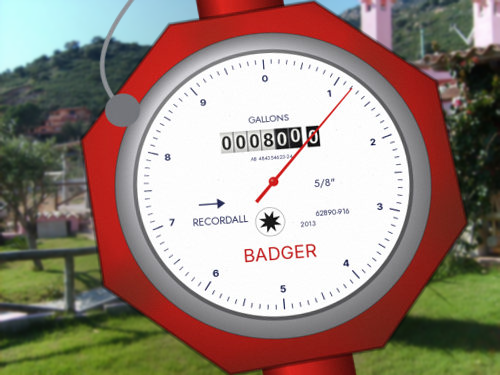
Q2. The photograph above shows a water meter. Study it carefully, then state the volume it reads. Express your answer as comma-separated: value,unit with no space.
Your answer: 8001.2,gal
